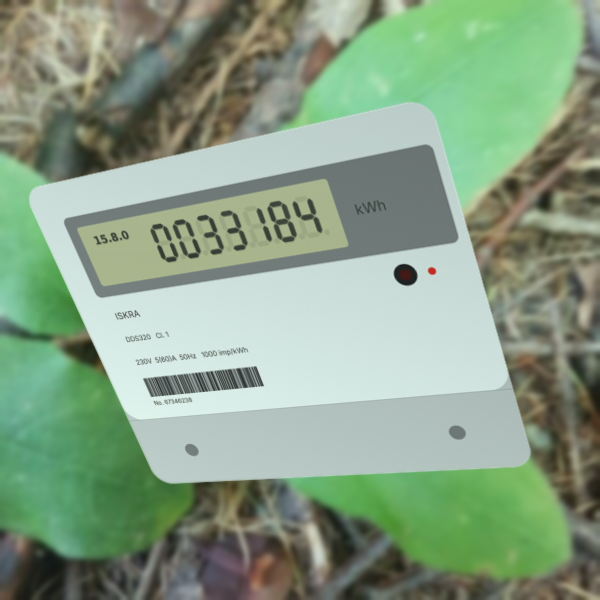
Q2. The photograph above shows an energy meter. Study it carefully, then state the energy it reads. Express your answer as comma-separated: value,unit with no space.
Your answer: 33184,kWh
